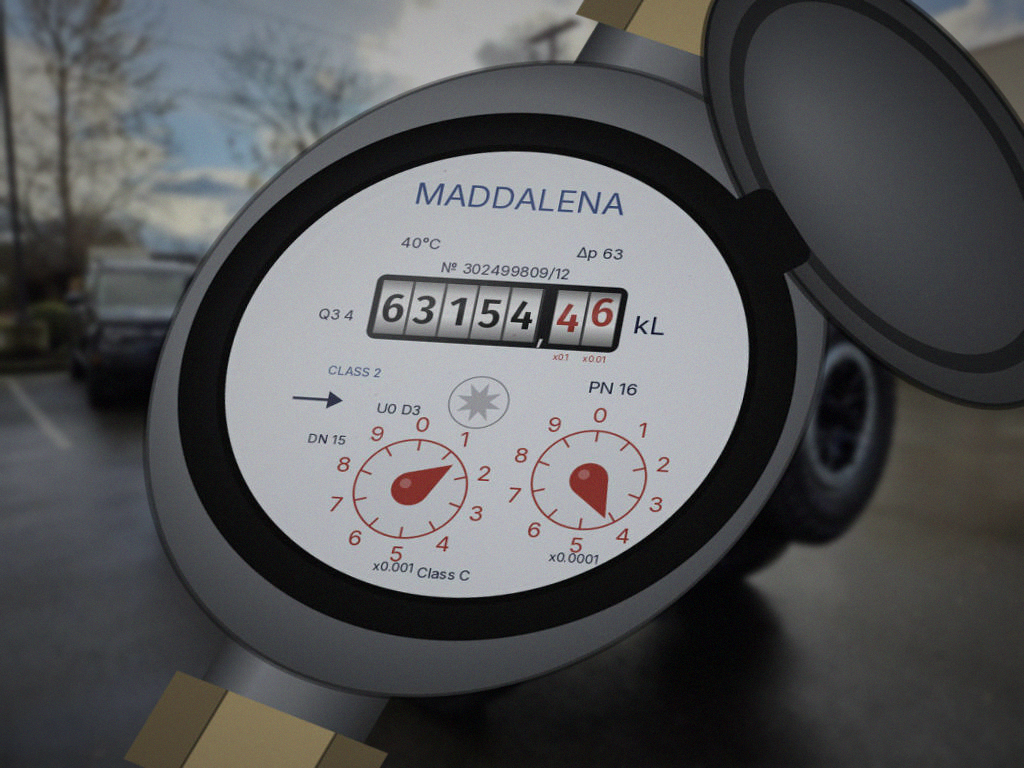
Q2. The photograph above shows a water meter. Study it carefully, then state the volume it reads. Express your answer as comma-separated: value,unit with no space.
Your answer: 63154.4614,kL
